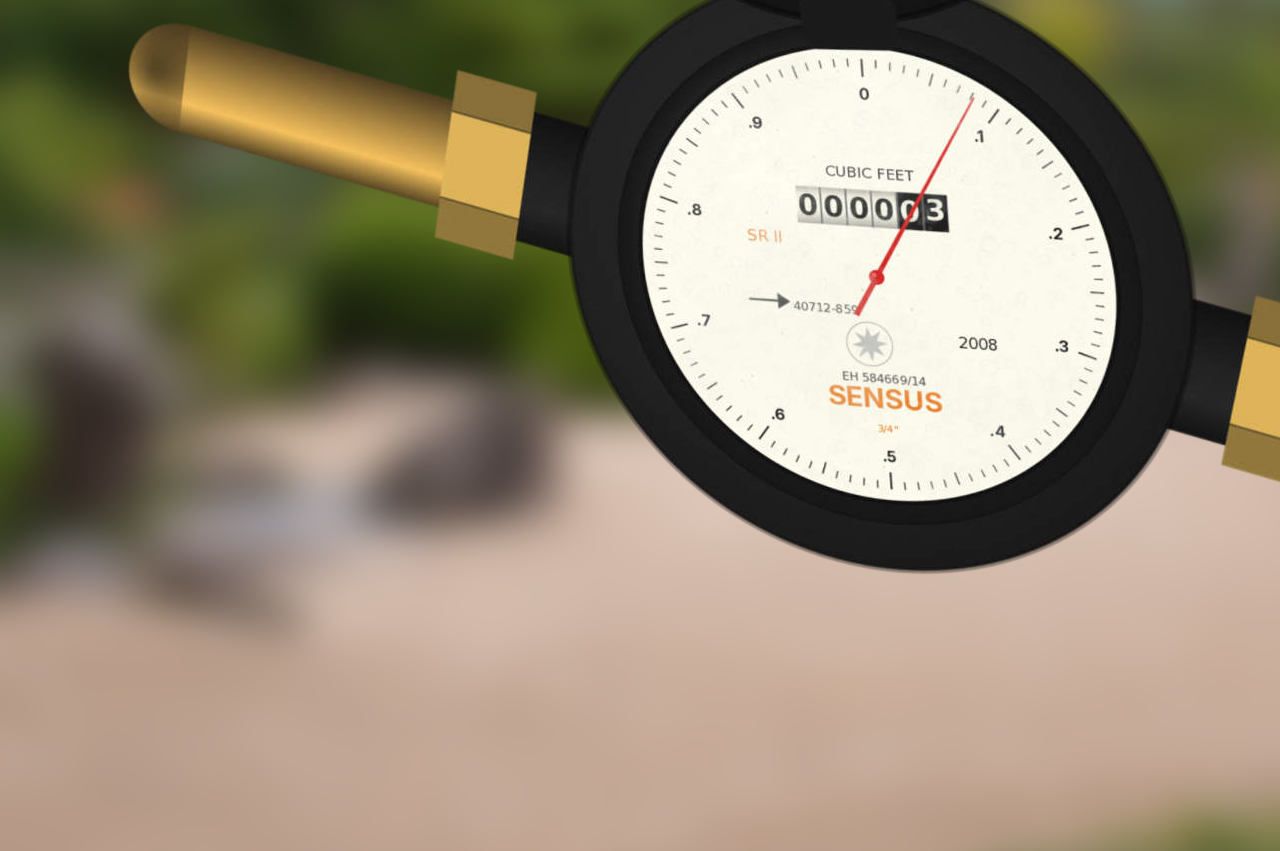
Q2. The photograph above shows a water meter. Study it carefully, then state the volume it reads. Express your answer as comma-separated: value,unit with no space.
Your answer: 3.08,ft³
